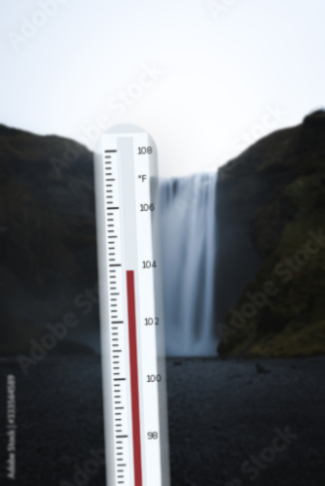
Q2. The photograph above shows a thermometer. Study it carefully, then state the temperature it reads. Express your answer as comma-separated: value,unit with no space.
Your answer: 103.8,°F
